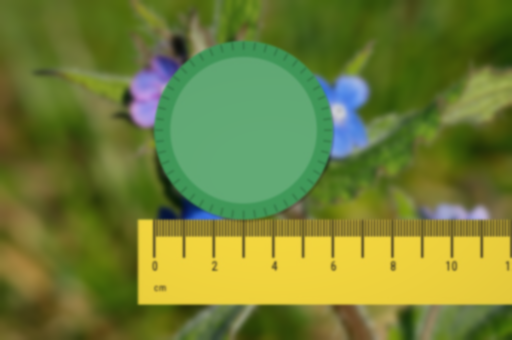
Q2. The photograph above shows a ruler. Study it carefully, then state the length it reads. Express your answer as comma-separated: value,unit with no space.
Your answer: 6,cm
